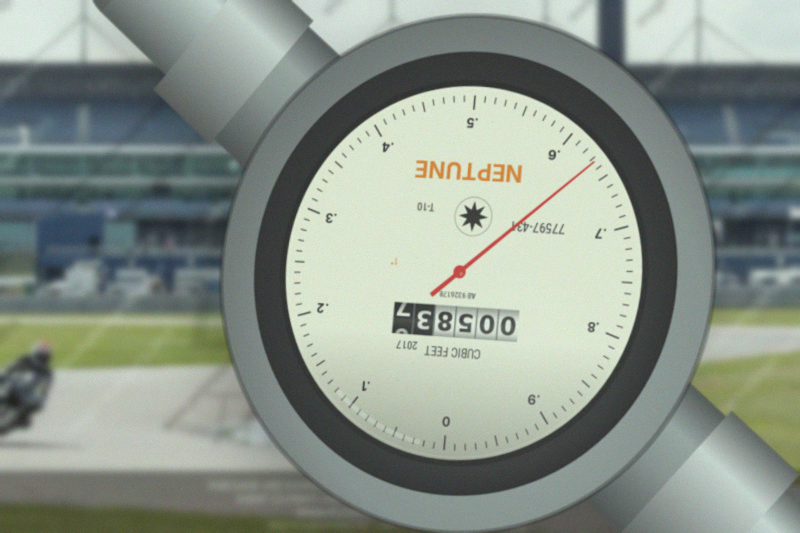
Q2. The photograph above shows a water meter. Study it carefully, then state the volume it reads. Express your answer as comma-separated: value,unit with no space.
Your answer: 5836.63,ft³
